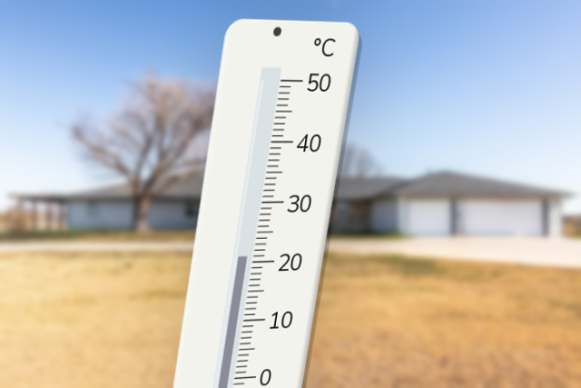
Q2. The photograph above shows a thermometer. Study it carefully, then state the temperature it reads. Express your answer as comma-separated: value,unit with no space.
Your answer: 21,°C
